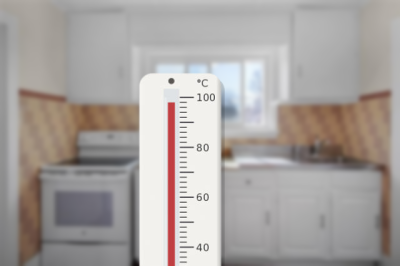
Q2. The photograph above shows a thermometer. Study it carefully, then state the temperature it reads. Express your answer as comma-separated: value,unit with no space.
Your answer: 98,°C
